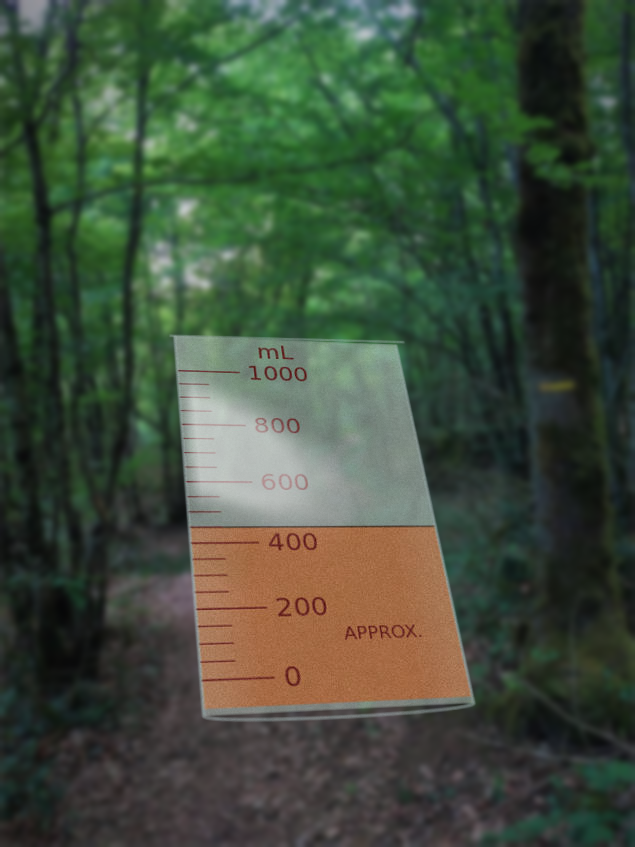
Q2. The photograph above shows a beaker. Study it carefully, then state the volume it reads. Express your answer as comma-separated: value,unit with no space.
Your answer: 450,mL
